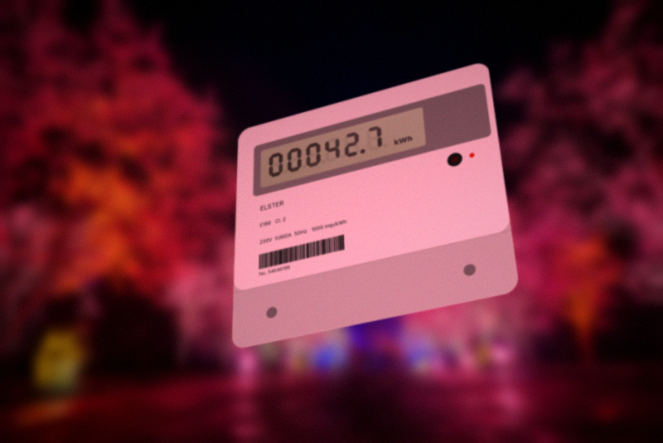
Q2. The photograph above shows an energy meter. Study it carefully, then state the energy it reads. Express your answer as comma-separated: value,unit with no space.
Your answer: 42.7,kWh
